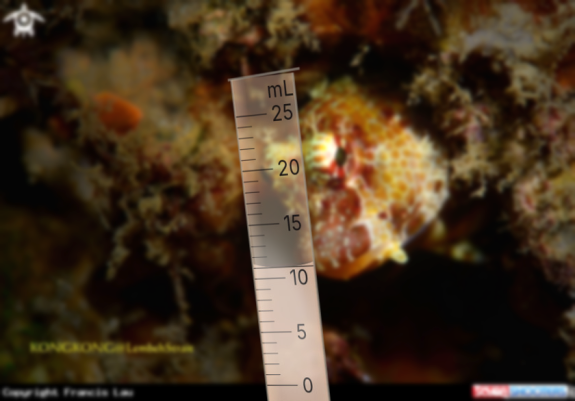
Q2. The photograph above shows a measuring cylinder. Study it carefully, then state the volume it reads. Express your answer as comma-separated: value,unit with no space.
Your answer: 11,mL
